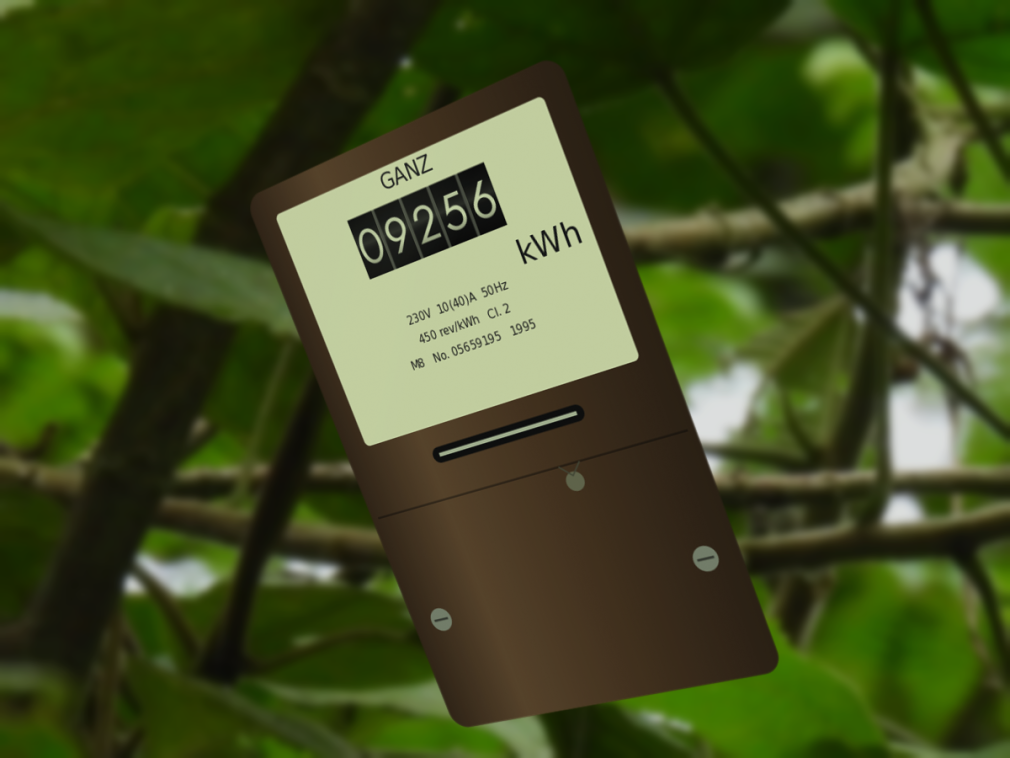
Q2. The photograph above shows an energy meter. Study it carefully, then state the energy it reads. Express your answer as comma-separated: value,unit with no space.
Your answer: 9256,kWh
